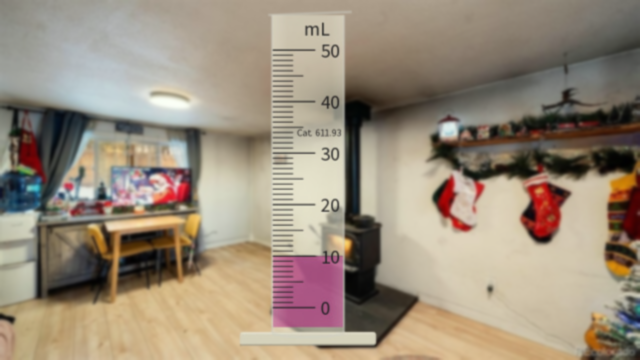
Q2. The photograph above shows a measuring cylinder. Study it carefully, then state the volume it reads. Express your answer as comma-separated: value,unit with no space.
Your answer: 10,mL
